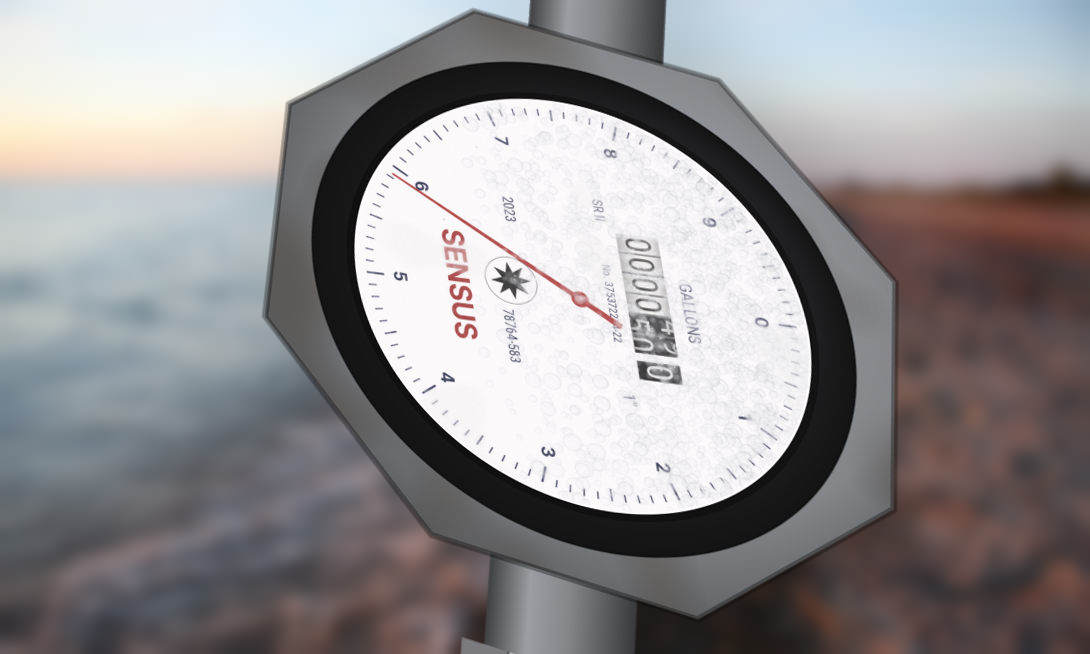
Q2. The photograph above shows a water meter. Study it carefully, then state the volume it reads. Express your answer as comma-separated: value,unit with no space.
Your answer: 495.9,gal
